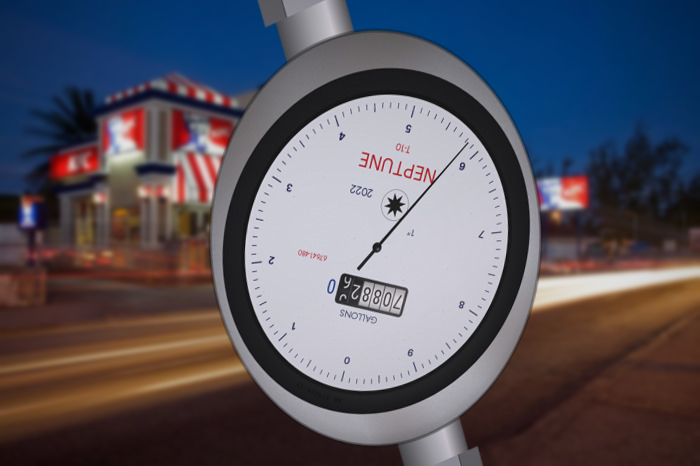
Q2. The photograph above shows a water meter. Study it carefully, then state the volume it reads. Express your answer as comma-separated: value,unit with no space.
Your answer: 7088255.8,gal
